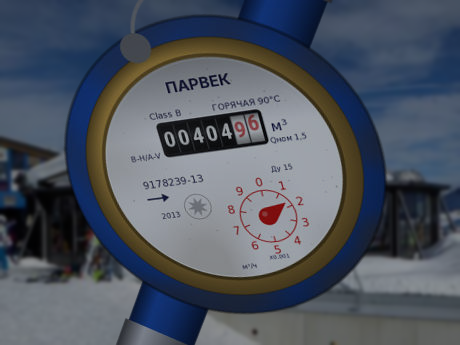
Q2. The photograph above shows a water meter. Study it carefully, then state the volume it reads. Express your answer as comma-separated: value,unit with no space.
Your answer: 404.961,m³
